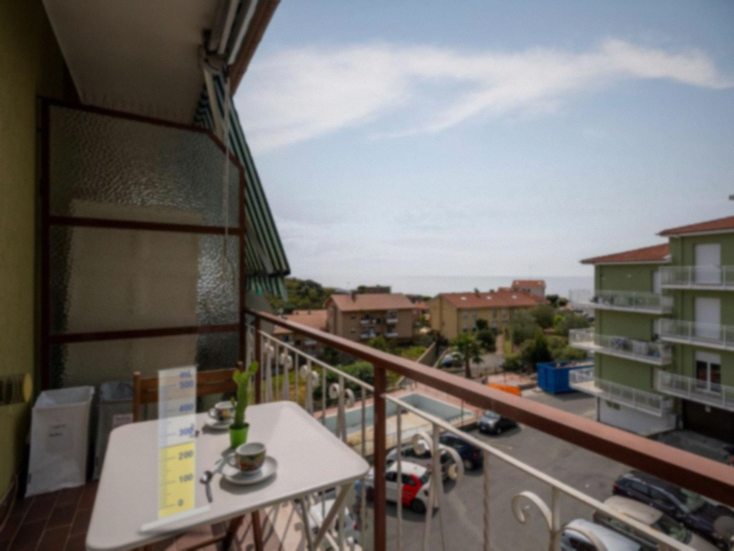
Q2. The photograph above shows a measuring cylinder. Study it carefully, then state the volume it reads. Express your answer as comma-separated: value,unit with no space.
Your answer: 250,mL
